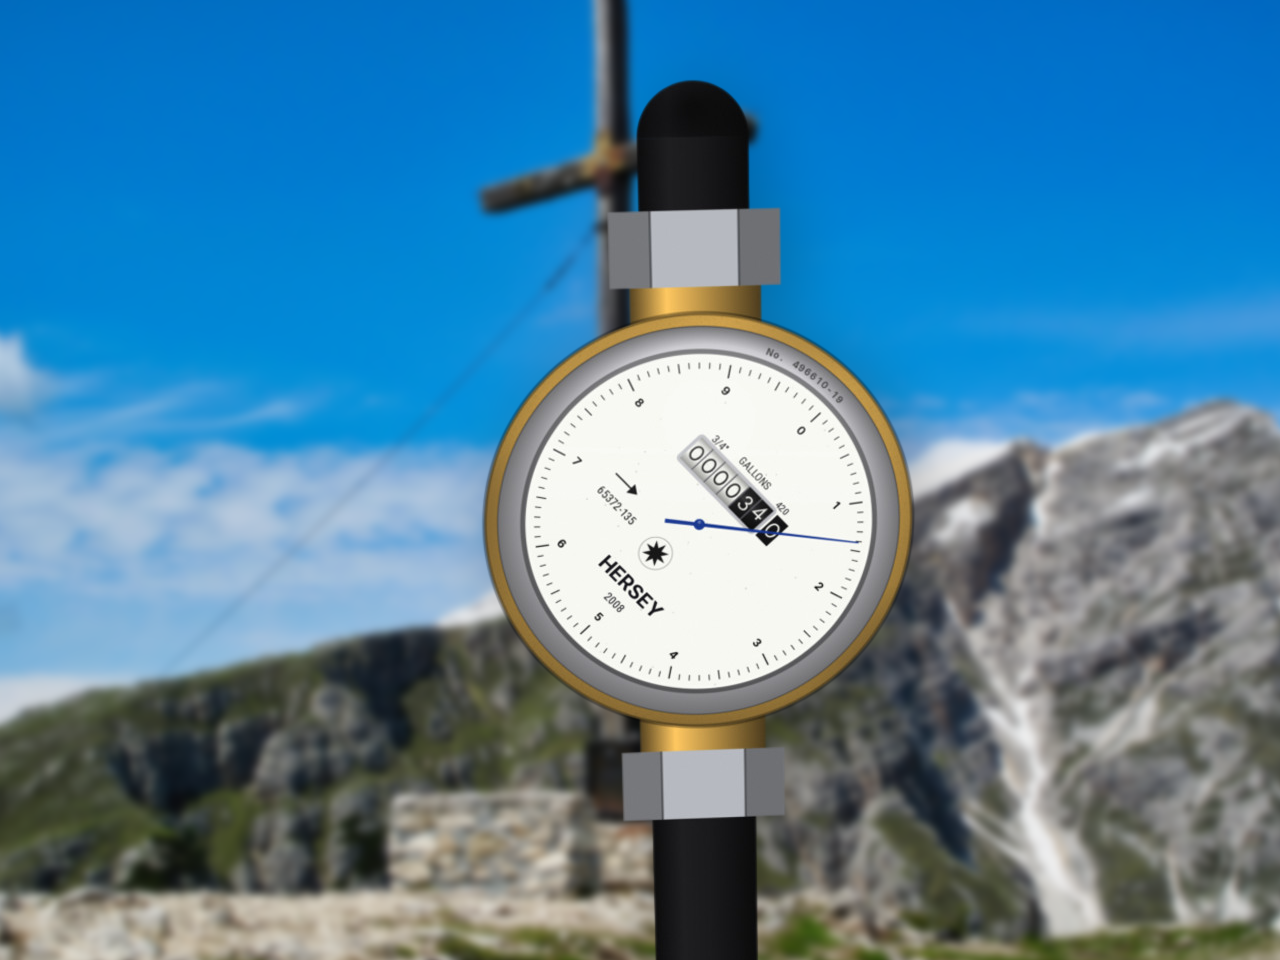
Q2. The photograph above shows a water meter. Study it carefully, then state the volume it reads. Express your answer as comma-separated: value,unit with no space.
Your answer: 341.4,gal
